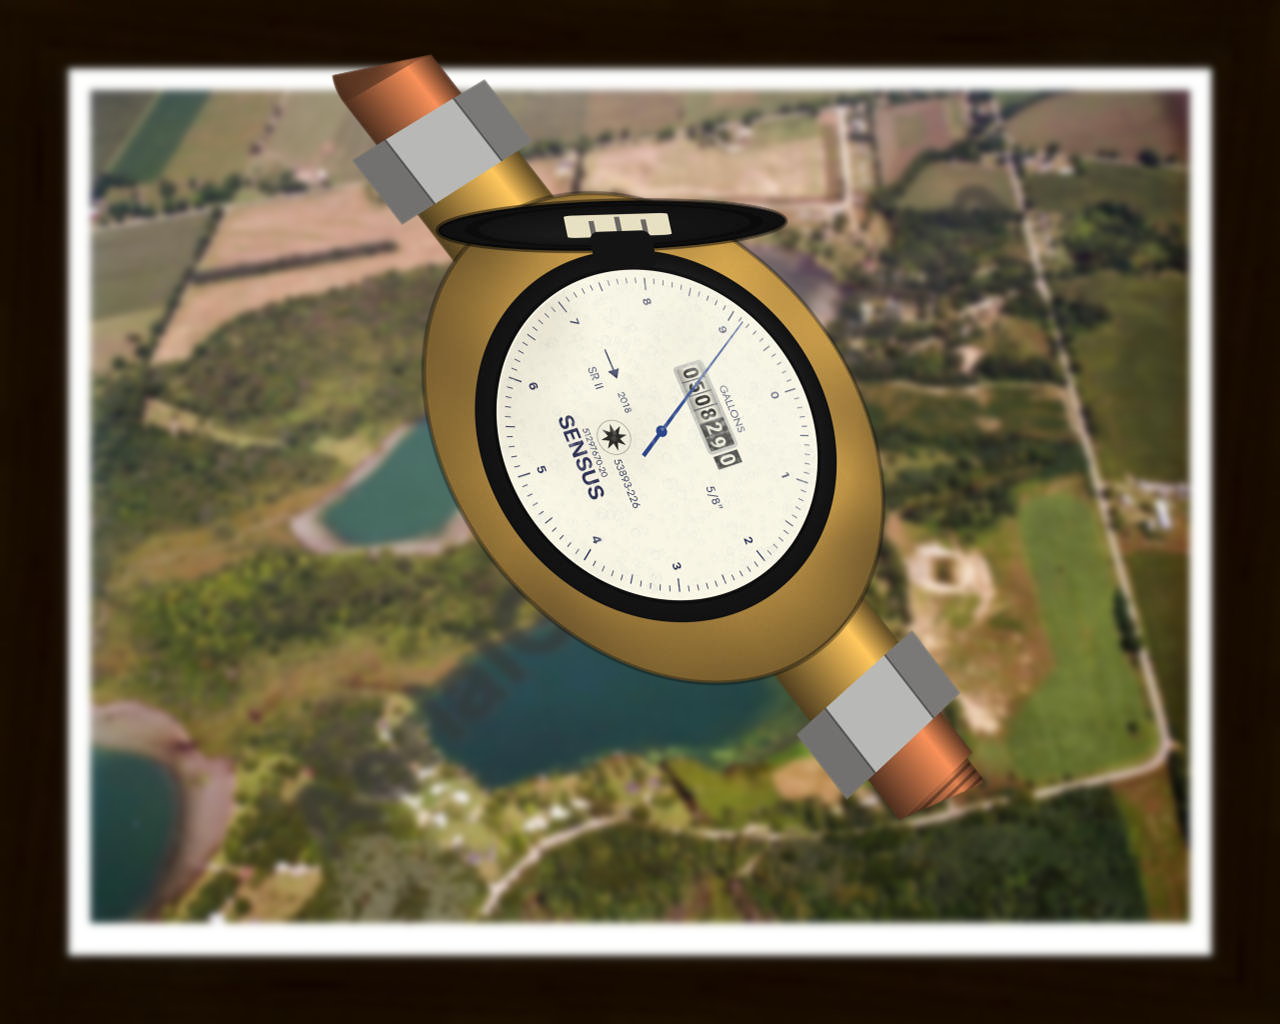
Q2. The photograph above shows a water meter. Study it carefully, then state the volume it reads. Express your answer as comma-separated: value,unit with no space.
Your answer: 508289.1,gal
